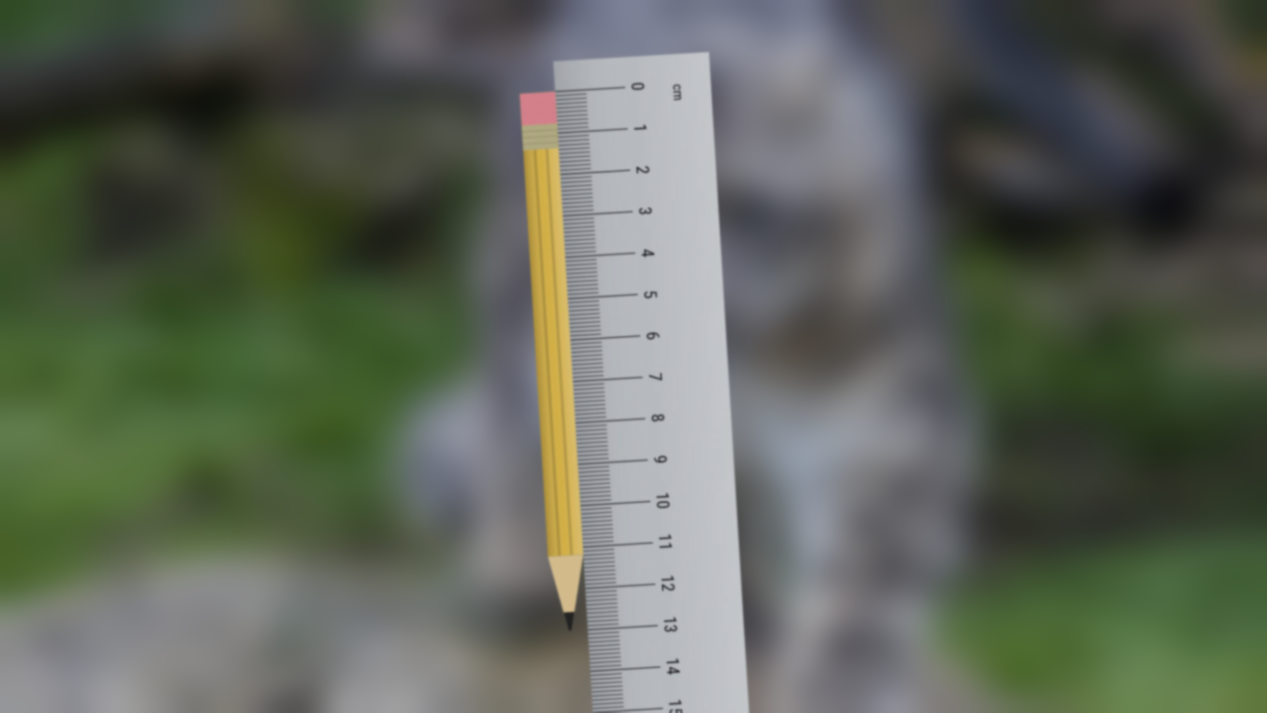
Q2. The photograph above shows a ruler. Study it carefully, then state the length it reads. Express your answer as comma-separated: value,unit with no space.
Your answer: 13,cm
